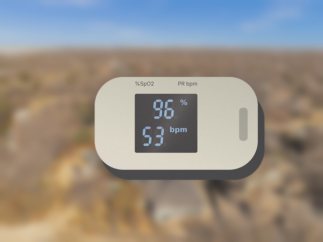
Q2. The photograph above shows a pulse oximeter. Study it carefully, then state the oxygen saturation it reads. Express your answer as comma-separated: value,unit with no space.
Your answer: 96,%
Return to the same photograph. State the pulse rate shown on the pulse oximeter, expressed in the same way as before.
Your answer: 53,bpm
